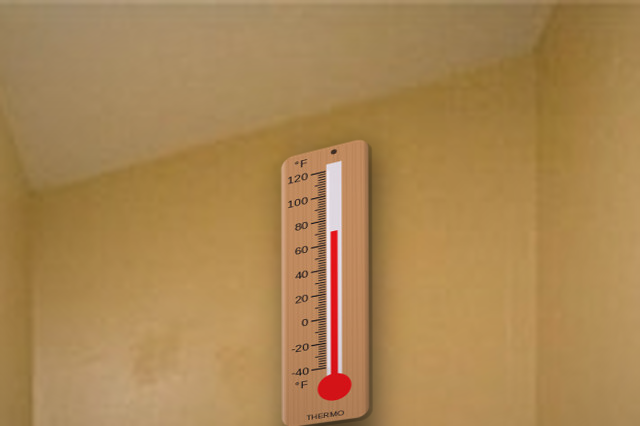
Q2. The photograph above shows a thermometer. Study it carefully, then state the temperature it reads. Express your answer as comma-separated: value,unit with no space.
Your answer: 70,°F
